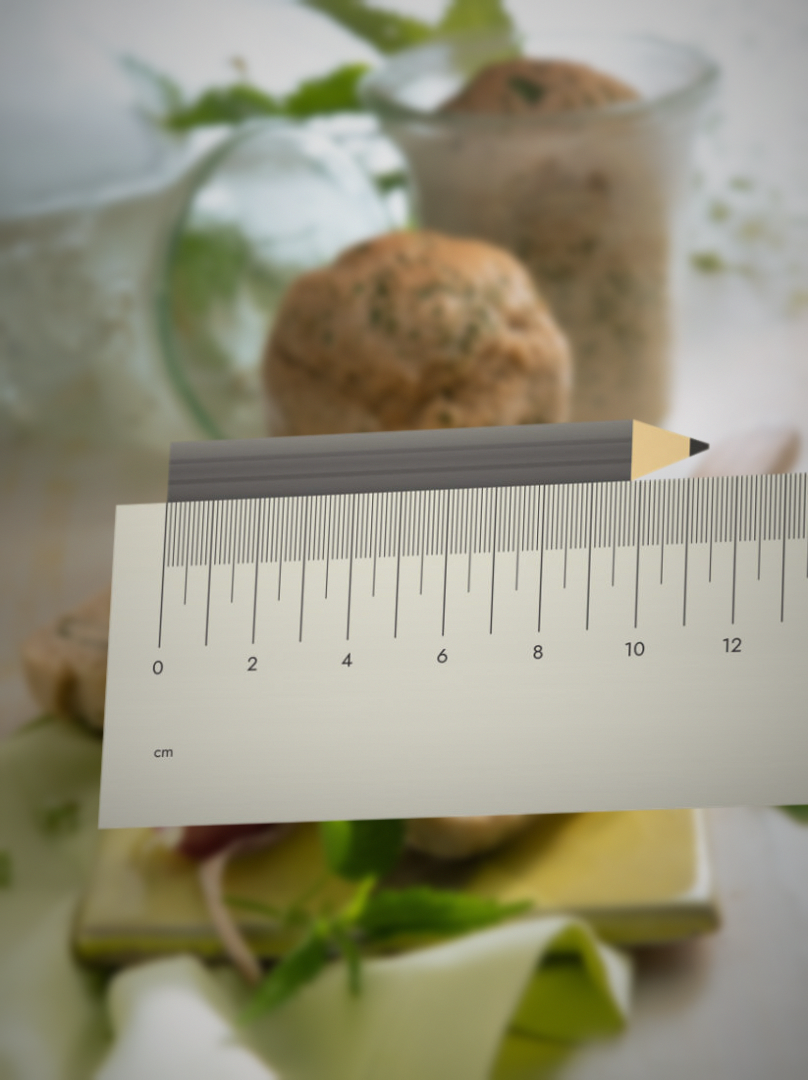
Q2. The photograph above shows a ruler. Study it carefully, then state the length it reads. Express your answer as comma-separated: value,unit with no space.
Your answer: 11.4,cm
